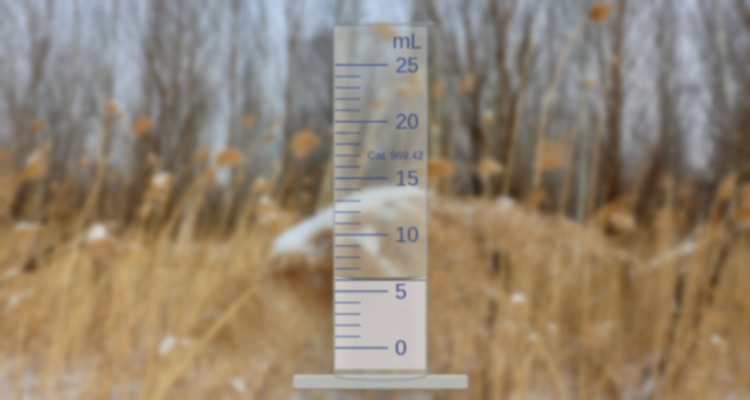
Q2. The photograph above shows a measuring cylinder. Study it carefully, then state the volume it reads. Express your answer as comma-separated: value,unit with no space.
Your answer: 6,mL
